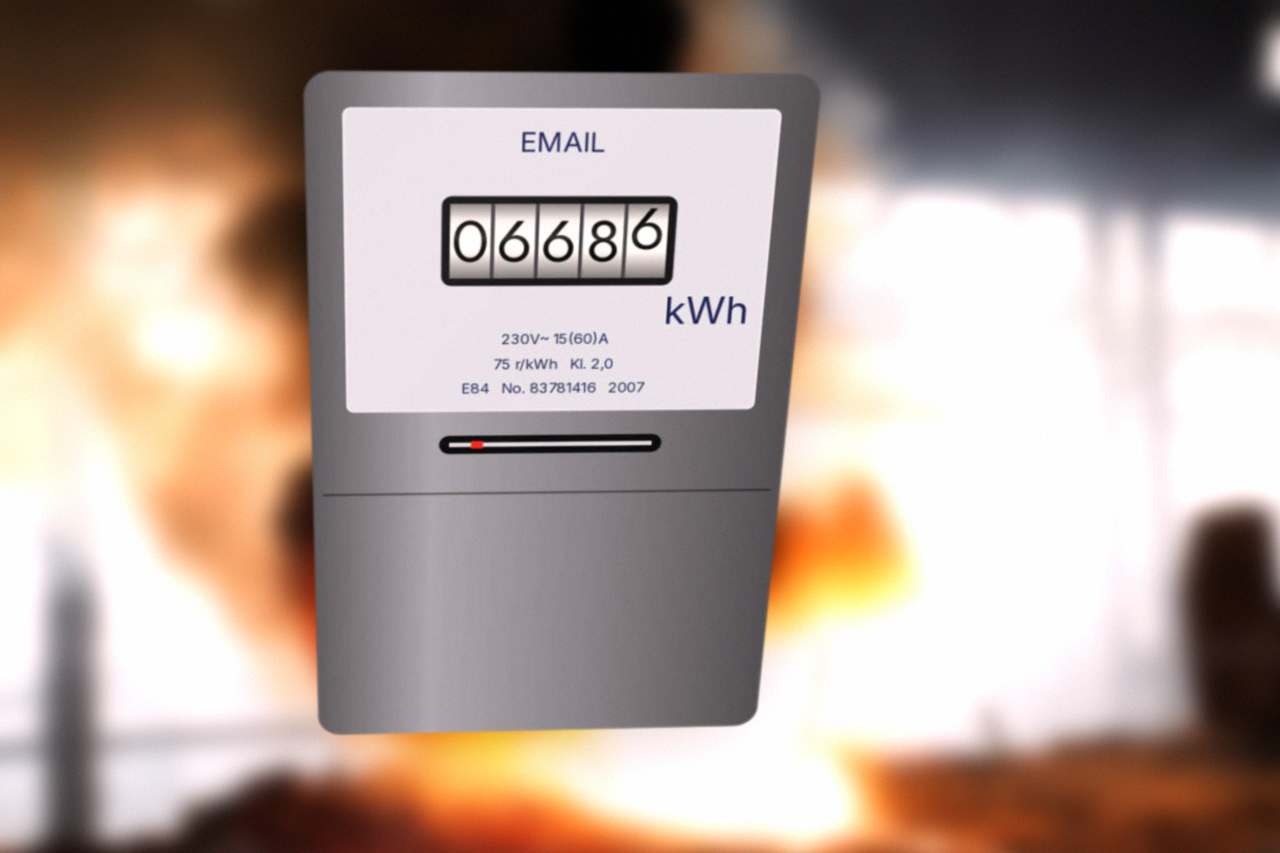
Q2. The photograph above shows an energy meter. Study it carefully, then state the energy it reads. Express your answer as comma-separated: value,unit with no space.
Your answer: 6686,kWh
